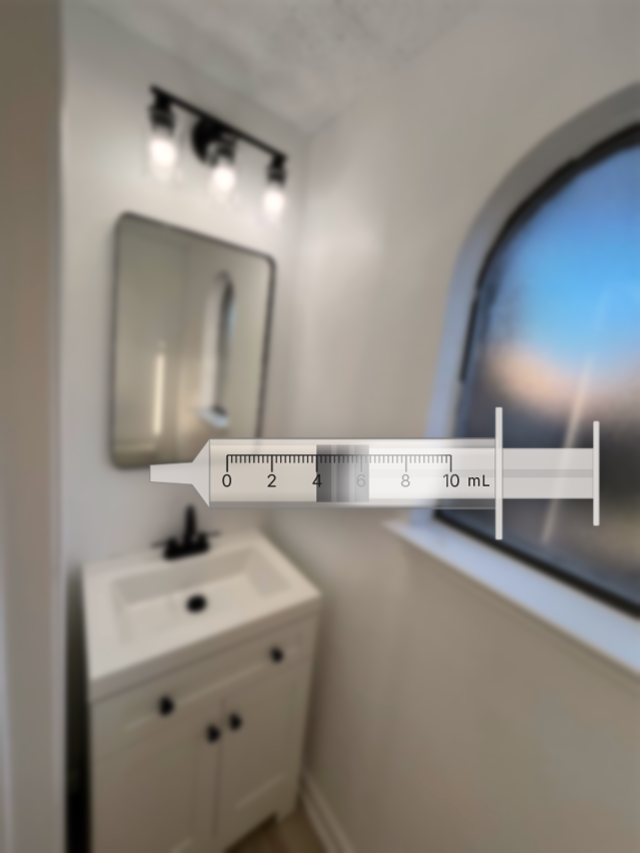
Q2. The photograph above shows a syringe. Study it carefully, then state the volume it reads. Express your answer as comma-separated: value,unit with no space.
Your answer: 4,mL
